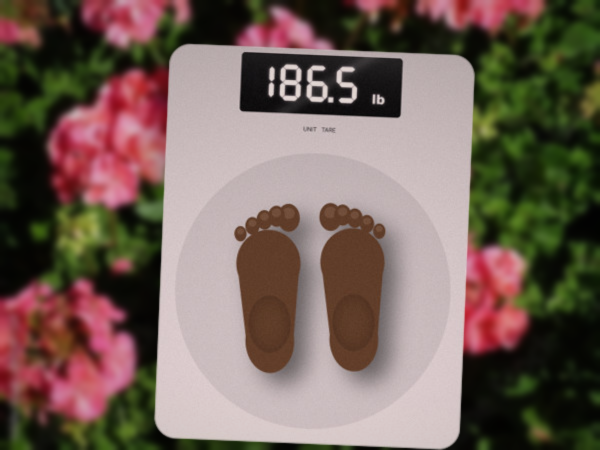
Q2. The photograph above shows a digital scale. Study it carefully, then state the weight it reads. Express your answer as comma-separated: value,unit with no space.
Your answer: 186.5,lb
